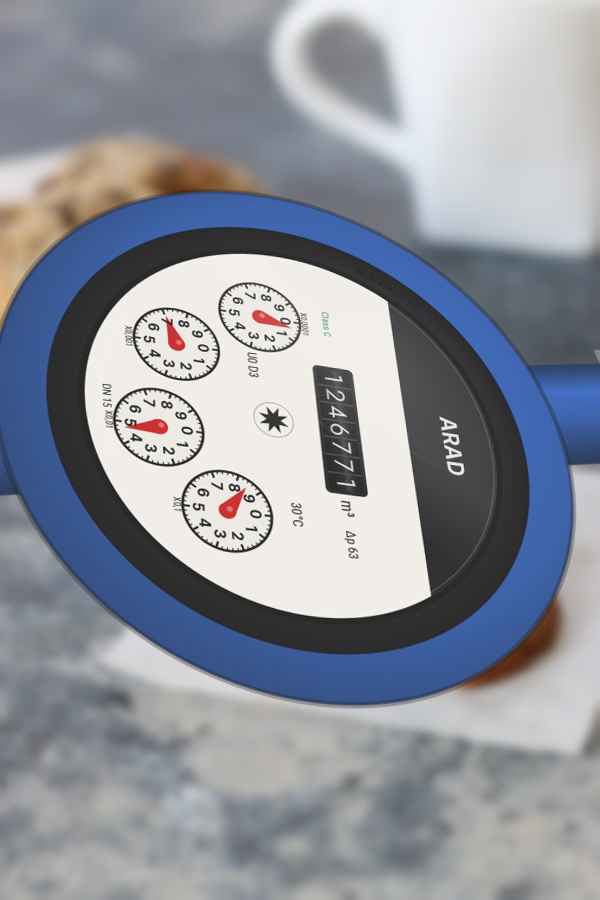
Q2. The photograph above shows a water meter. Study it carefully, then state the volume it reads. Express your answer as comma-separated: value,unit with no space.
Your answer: 1246771.8470,m³
